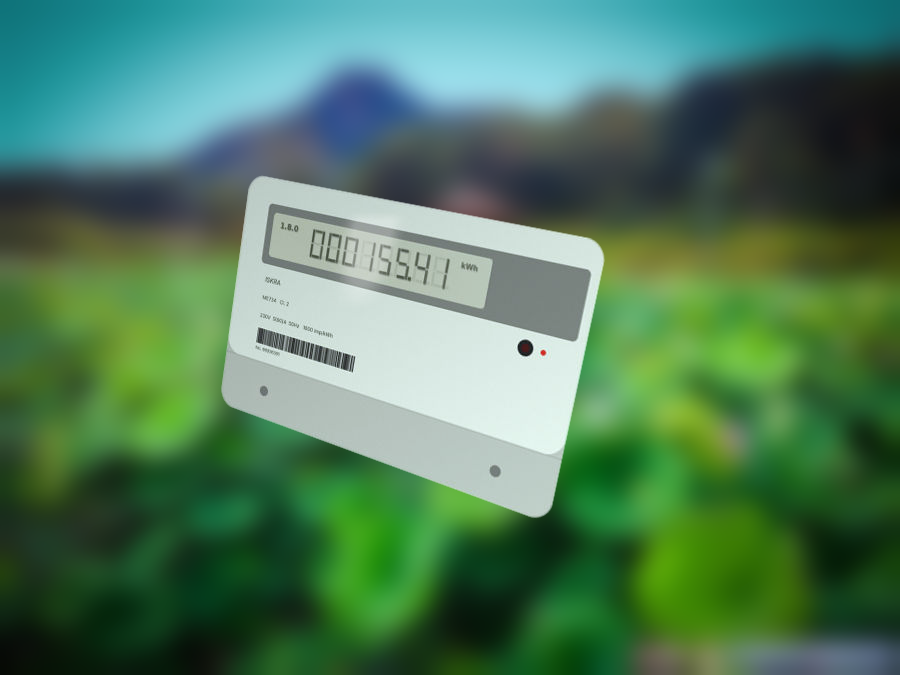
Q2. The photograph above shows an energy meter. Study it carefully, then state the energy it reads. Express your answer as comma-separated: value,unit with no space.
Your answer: 155.41,kWh
